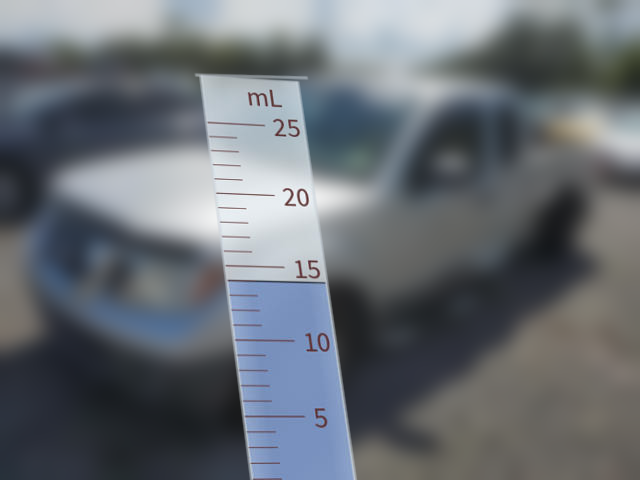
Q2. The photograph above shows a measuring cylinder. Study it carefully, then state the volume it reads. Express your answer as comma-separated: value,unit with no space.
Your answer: 14,mL
